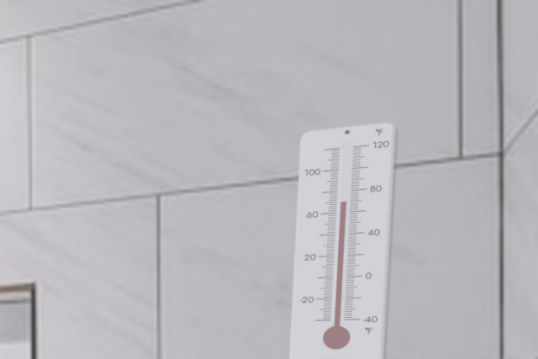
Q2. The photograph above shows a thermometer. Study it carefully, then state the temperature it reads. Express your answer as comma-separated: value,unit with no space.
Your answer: 70,°F
